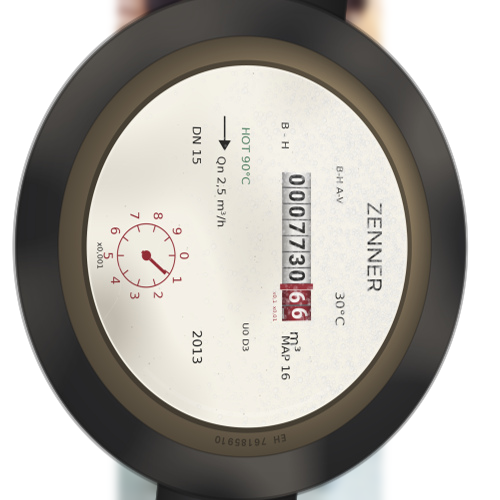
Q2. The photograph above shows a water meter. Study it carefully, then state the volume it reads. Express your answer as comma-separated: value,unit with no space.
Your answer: 7730.661,m³
